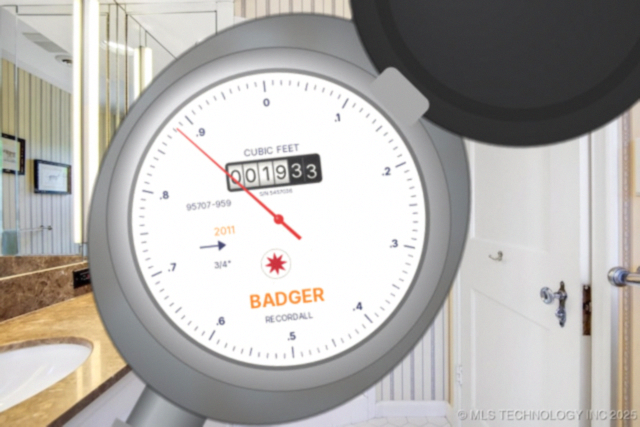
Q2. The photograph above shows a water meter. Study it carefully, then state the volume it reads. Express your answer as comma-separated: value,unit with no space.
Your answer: 1932.88,ft³
